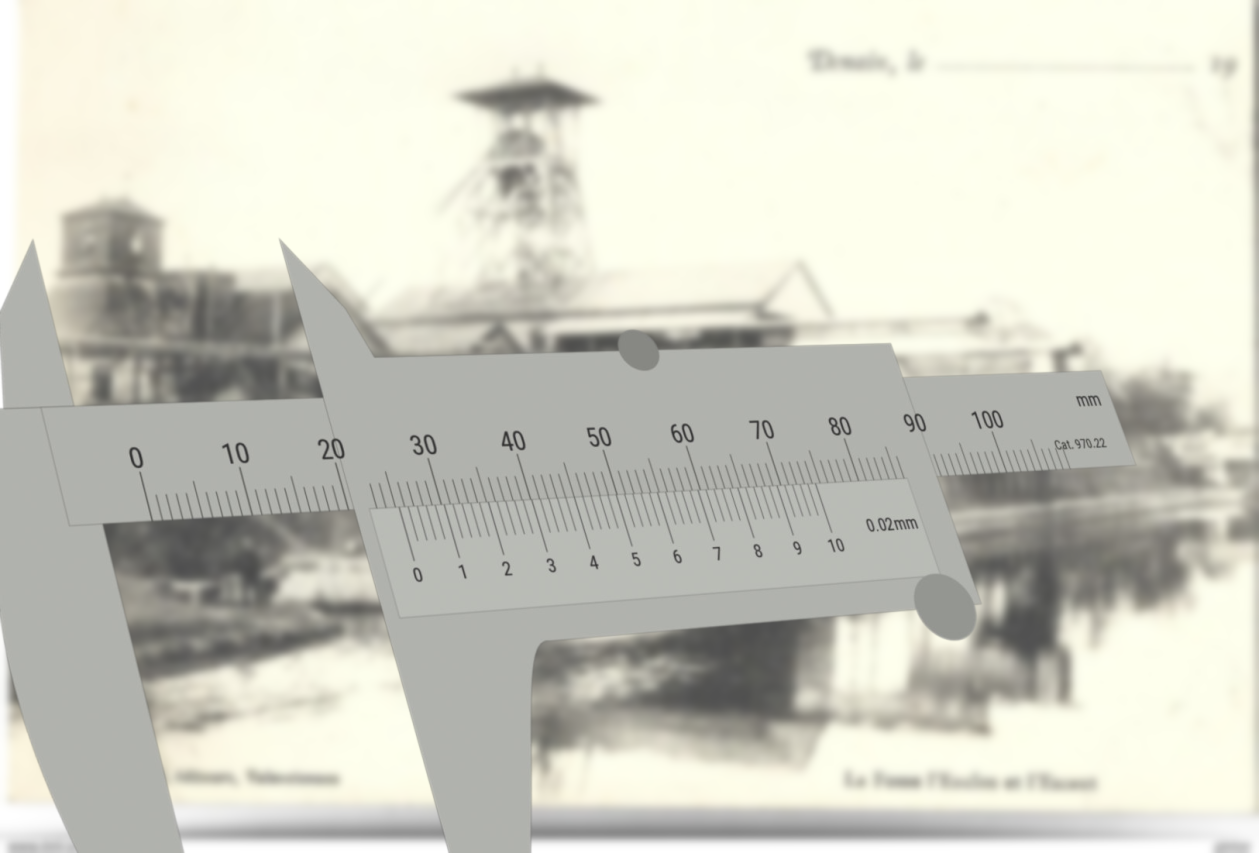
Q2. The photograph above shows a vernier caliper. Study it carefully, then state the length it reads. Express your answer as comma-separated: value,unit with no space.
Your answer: 25.4,mm
